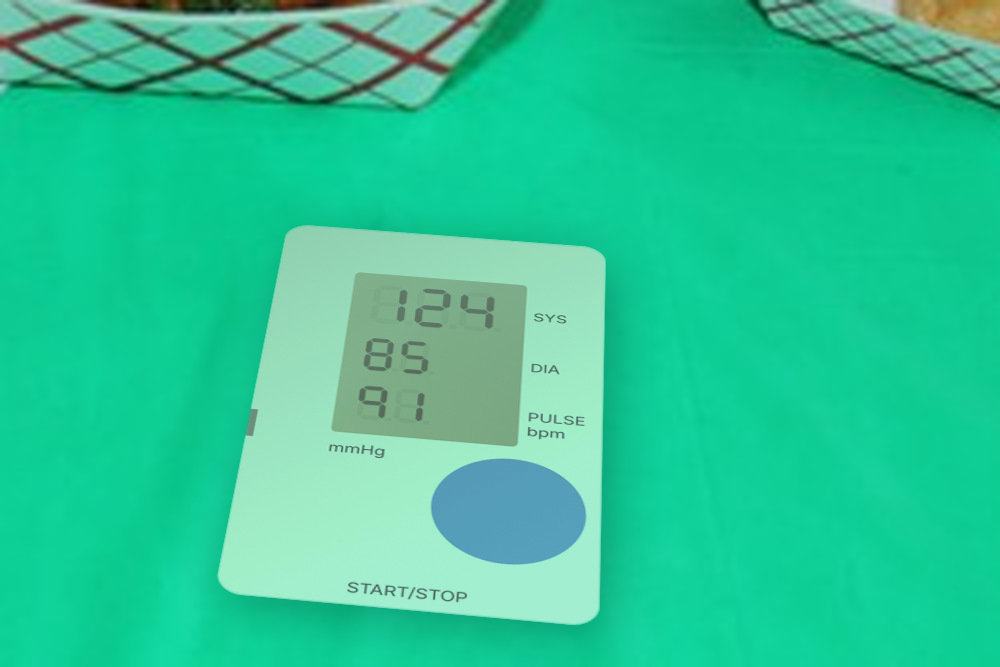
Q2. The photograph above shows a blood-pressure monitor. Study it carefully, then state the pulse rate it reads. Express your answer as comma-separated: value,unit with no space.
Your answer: 91,bpm
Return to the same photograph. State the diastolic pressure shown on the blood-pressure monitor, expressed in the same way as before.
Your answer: 85,mmHg
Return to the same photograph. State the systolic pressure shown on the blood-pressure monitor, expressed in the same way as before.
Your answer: 124,mmHg
